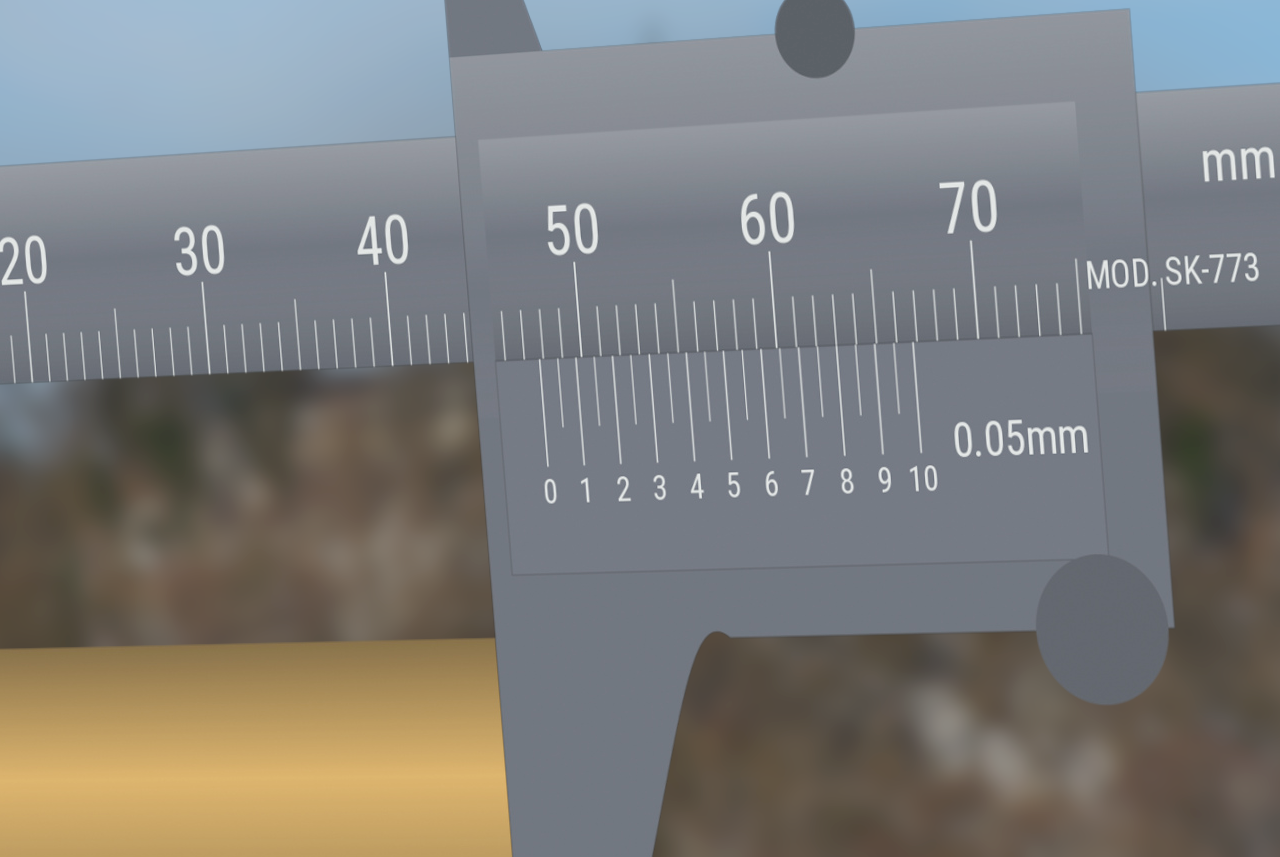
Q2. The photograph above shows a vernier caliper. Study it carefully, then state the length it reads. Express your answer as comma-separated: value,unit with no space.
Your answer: 47.8,mm
